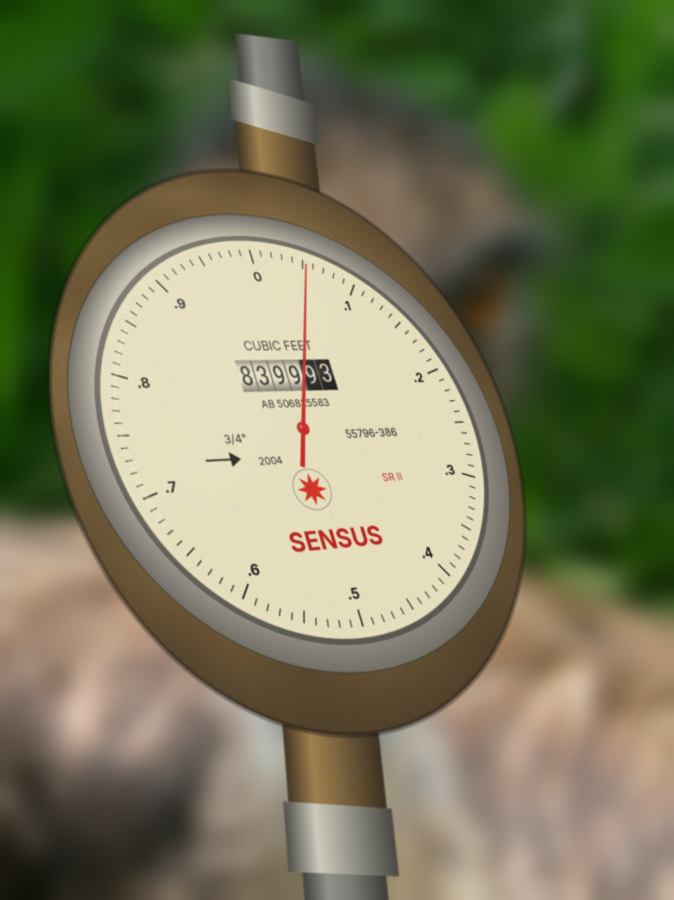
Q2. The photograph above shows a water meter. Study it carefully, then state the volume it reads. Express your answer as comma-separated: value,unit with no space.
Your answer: 839993.05,ft³
